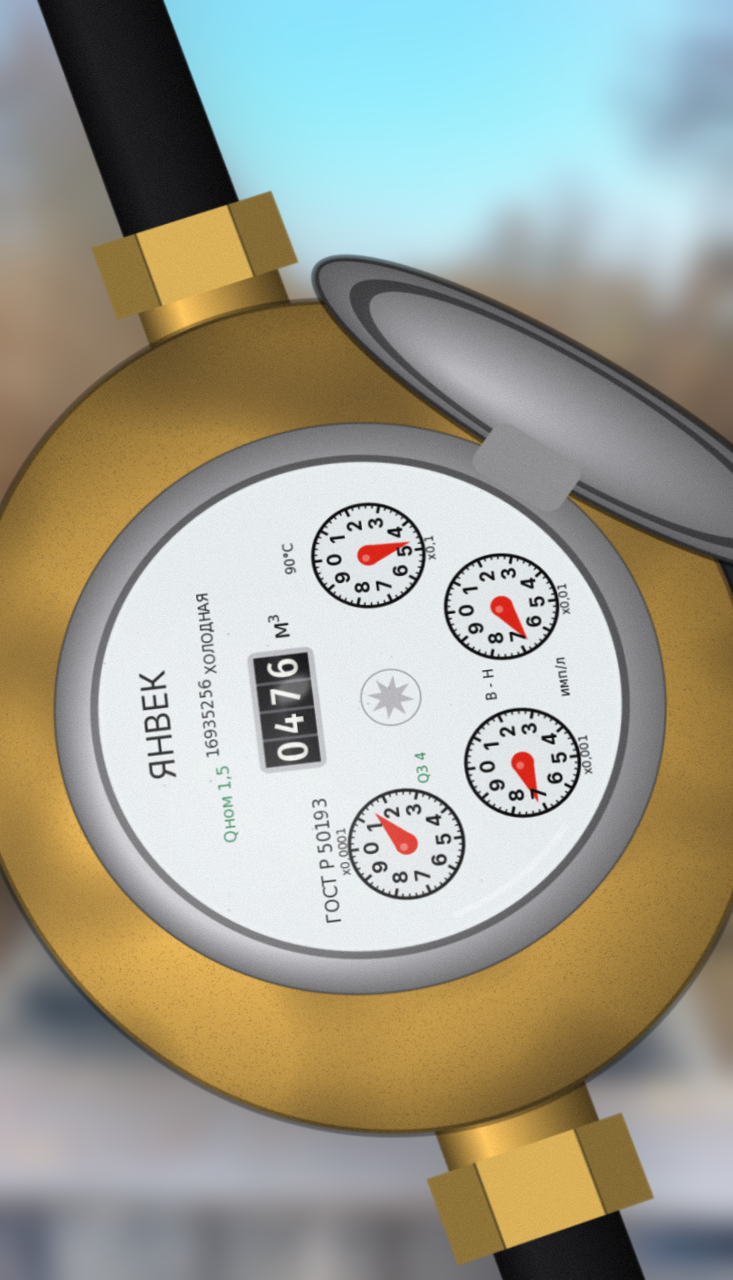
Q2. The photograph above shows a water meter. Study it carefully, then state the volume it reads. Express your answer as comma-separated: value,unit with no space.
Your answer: 476.4671,m³
